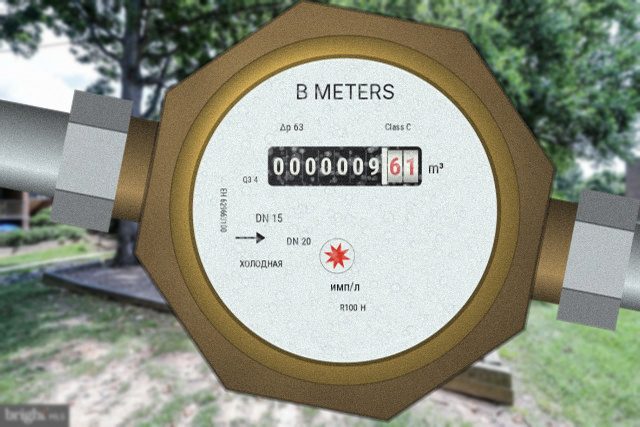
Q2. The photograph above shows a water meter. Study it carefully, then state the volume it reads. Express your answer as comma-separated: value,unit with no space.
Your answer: 9.61,m³
